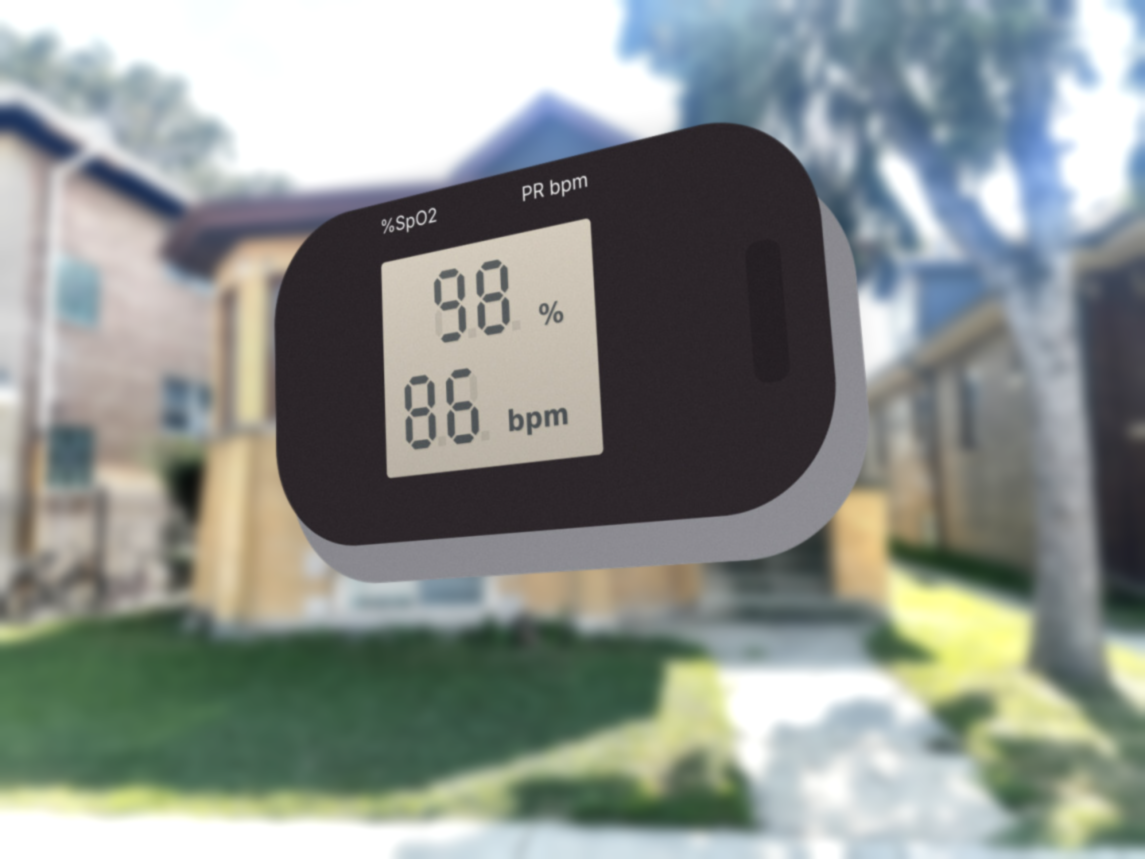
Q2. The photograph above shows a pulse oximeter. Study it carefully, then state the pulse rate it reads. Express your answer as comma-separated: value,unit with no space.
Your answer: 86,bpm
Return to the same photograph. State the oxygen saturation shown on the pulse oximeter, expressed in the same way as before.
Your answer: 98,%
